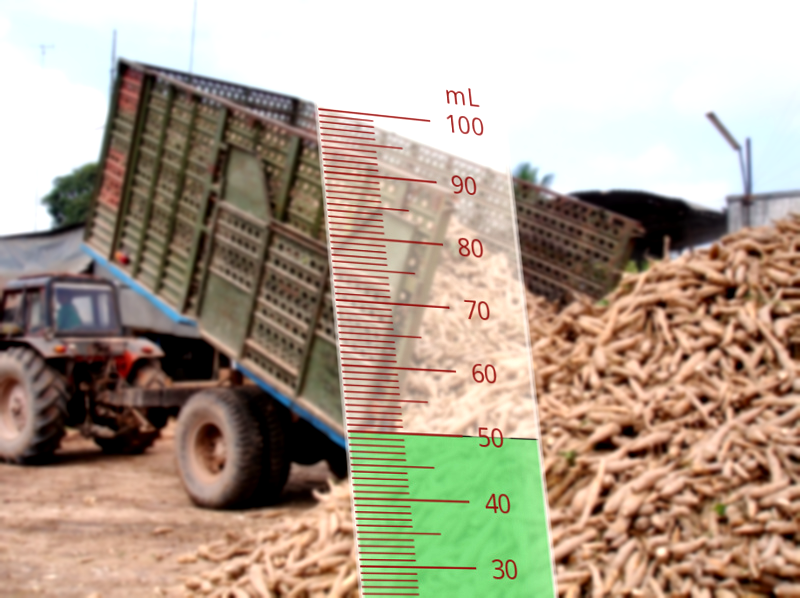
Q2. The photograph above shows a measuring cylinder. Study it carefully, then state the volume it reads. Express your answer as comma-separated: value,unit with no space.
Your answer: 50,mL
